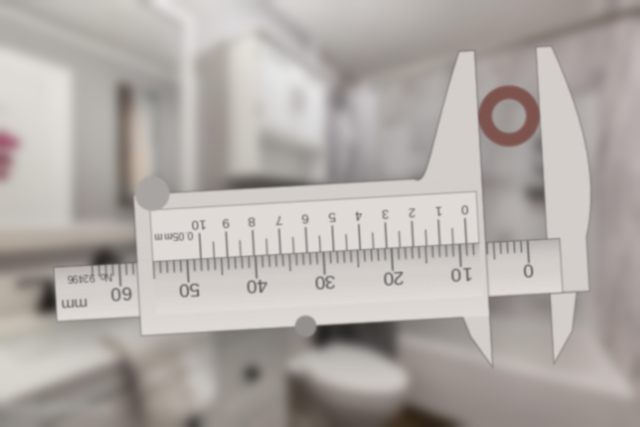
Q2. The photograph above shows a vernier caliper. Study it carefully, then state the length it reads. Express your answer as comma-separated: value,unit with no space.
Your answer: 9.0,mm
